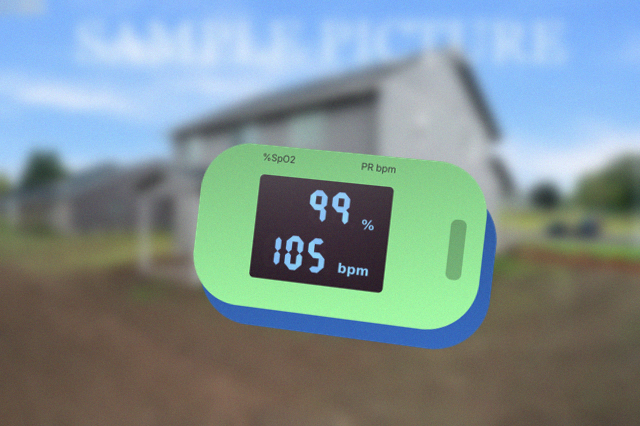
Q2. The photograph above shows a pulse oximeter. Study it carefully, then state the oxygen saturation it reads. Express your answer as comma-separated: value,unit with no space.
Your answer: 99,%
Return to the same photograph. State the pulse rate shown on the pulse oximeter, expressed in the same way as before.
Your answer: 105,bpm
